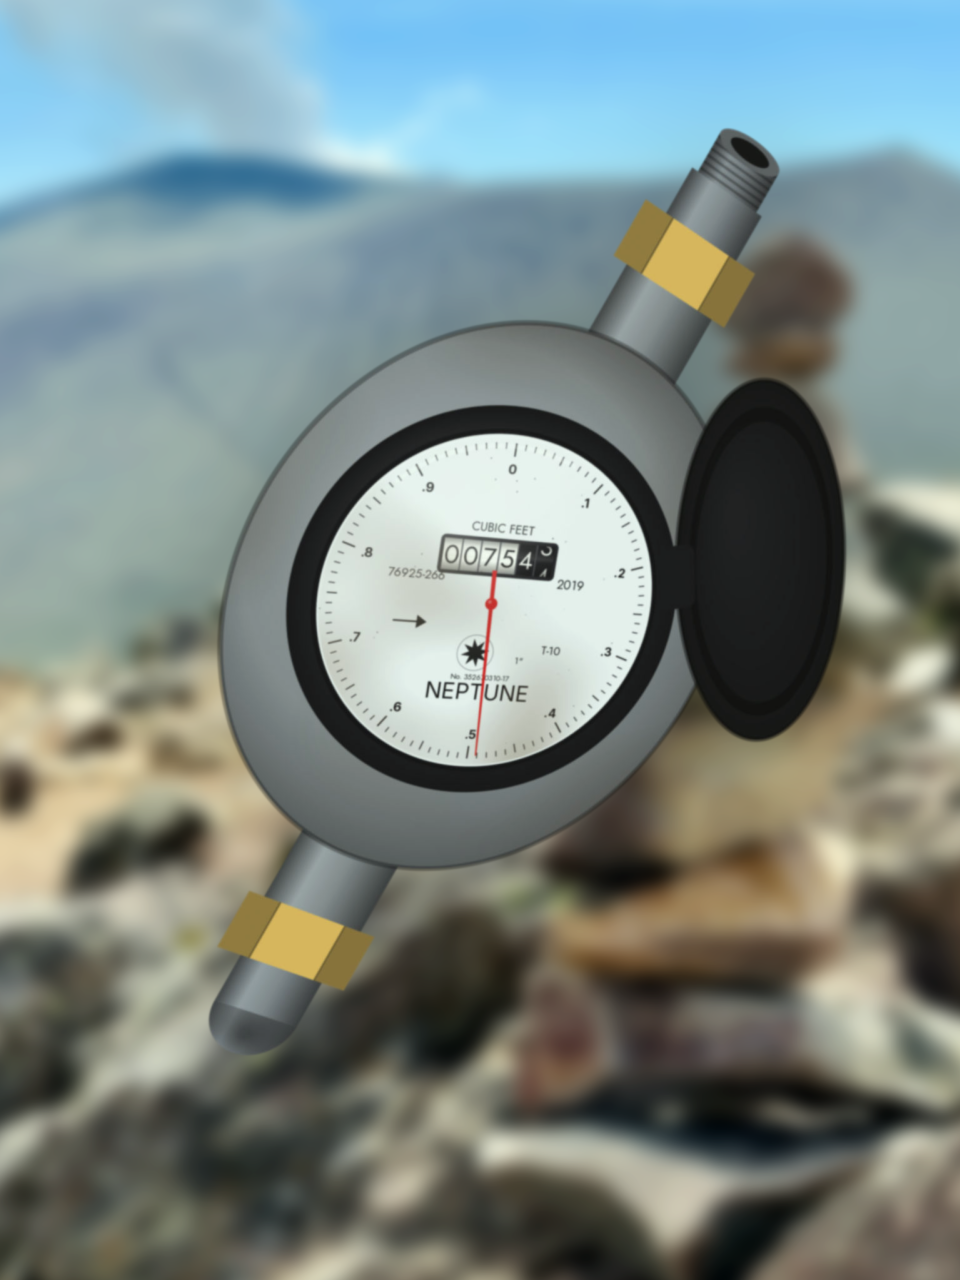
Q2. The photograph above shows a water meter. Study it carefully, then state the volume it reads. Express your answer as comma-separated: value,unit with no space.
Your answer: 7543.49,ft³
